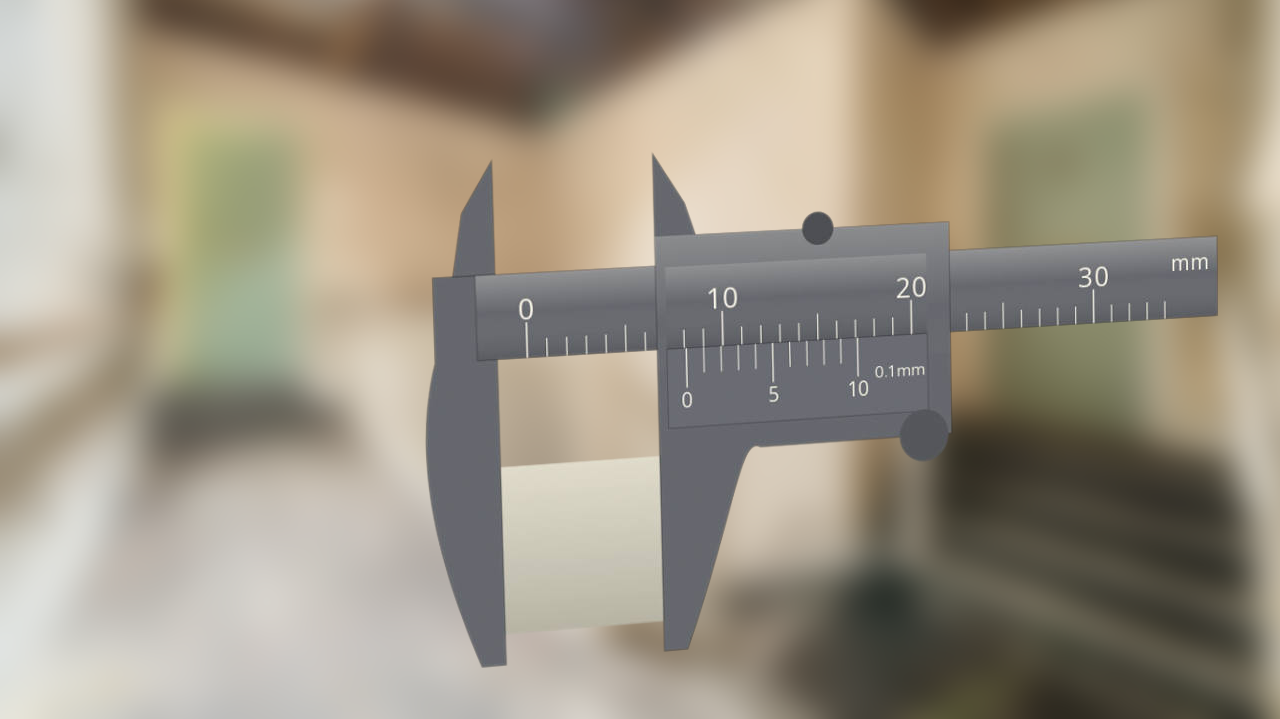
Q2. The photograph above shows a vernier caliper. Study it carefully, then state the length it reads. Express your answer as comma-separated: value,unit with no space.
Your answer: 8.1,mm
